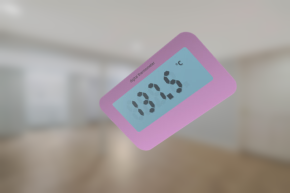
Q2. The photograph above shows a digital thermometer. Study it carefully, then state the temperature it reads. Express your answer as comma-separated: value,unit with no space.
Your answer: 137.5,°C
